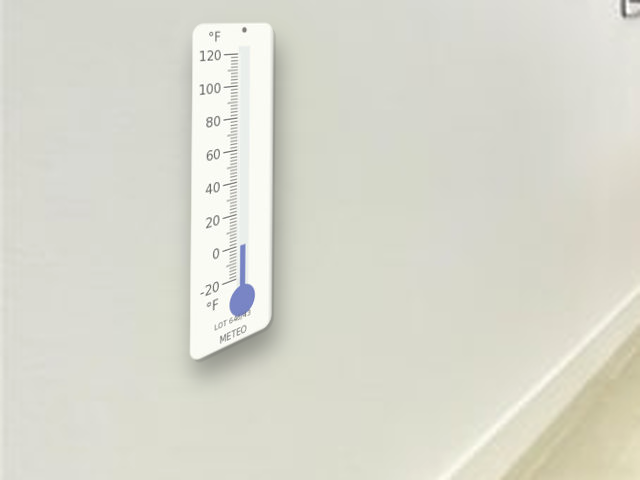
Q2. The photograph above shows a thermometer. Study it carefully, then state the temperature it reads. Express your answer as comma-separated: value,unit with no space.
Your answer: 0,°F
